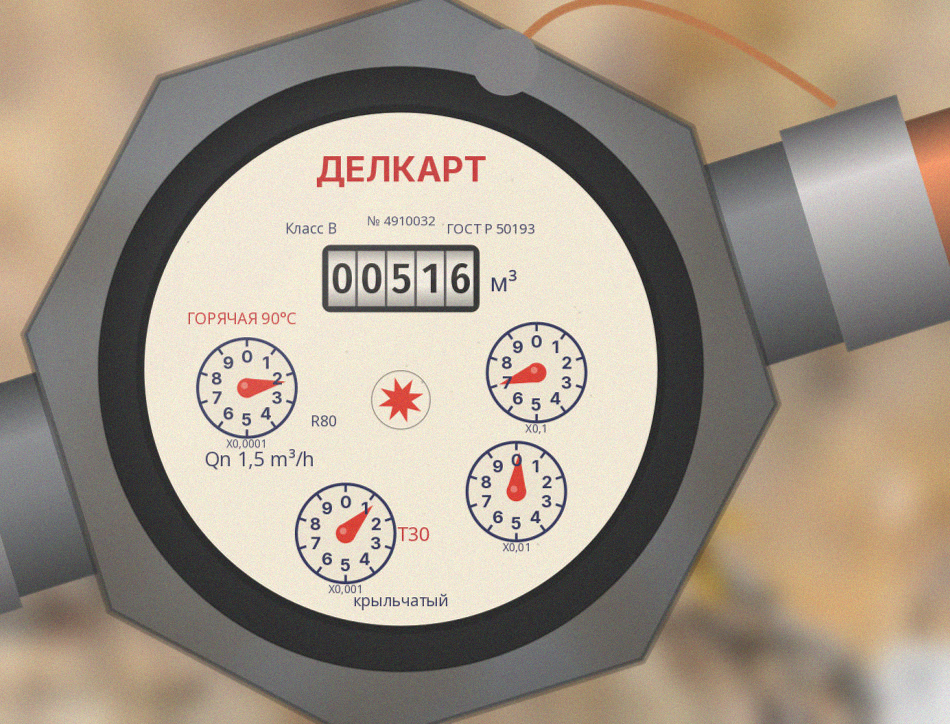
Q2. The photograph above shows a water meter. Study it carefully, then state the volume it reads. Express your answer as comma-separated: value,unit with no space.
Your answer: 516.7012,m³
